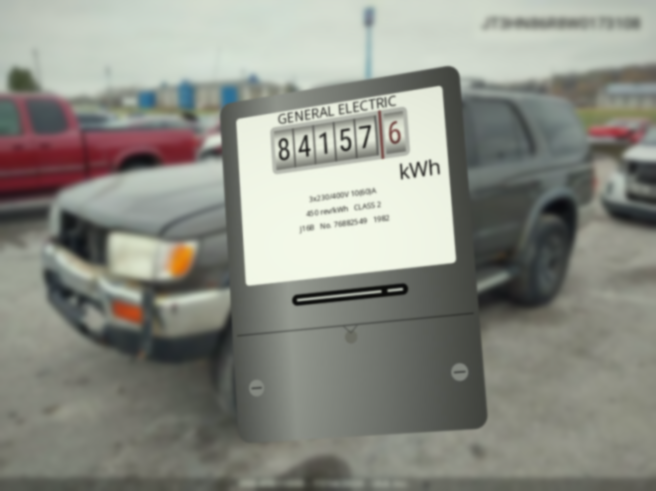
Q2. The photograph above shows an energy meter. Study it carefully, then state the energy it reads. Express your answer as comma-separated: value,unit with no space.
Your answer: 84157.6,kWh
